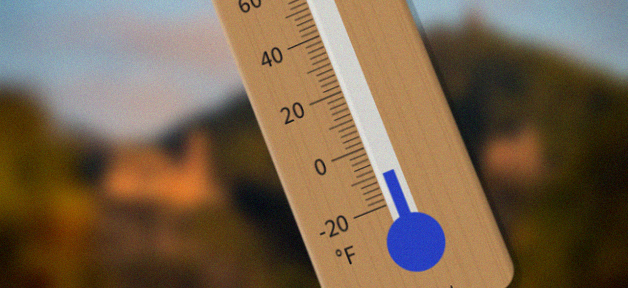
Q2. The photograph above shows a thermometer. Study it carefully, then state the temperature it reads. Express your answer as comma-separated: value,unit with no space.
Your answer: -10,°F
